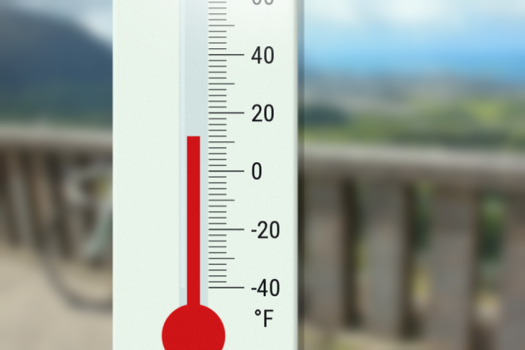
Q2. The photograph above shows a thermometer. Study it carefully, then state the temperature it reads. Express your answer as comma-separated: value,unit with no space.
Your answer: 12,°F
